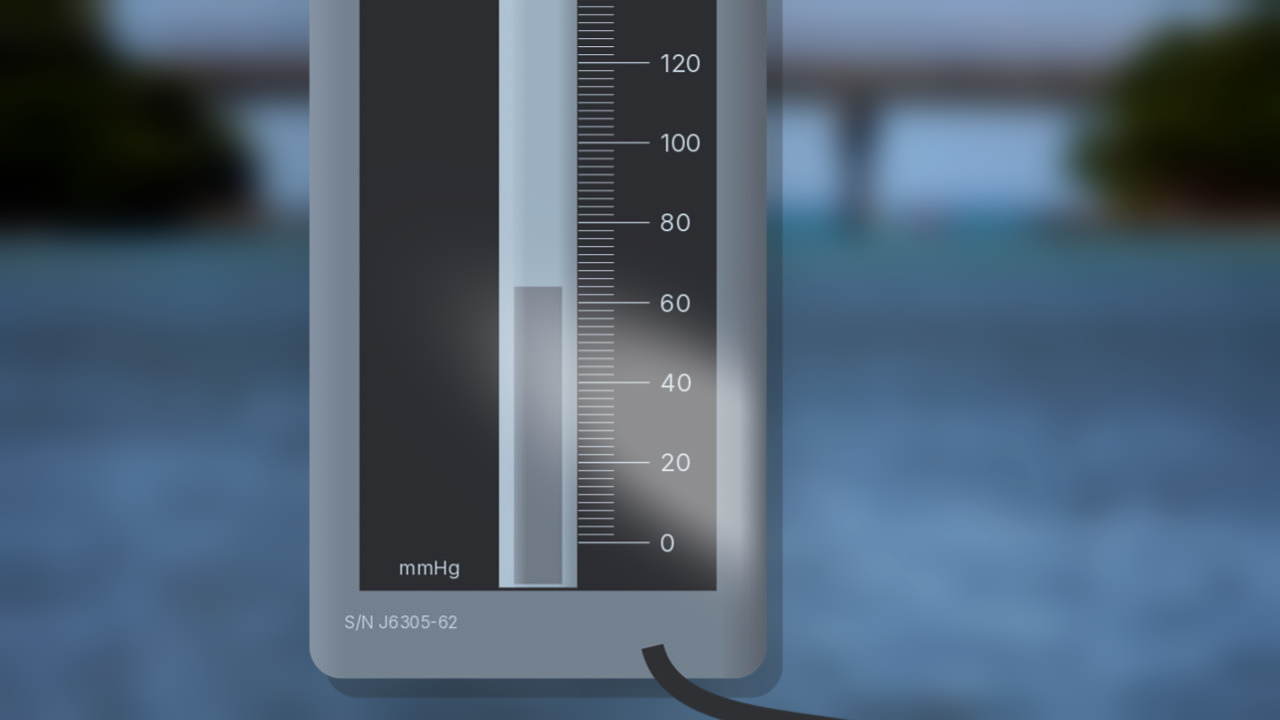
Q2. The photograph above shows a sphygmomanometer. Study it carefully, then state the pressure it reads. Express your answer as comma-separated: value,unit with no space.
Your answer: 64,mmHg
